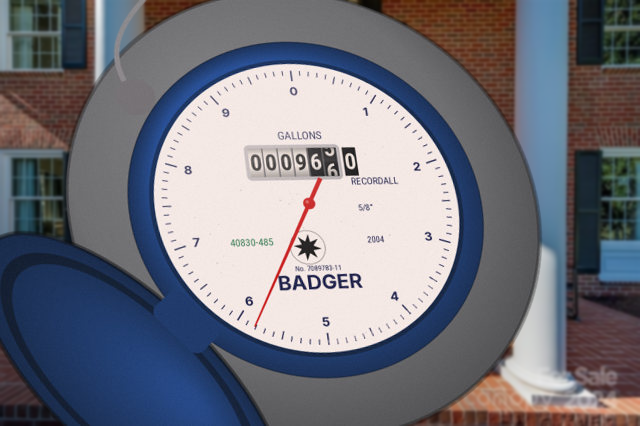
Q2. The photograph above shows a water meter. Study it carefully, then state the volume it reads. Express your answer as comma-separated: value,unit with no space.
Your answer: 9655.8,gal
